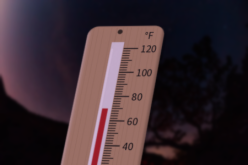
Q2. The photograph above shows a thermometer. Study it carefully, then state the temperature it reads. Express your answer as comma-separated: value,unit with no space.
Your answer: 70,°F
